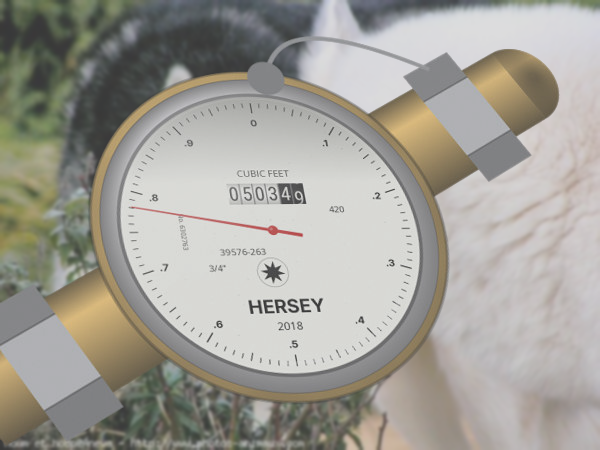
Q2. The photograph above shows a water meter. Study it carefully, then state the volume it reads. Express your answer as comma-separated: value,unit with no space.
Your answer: 50348.78,ft³
